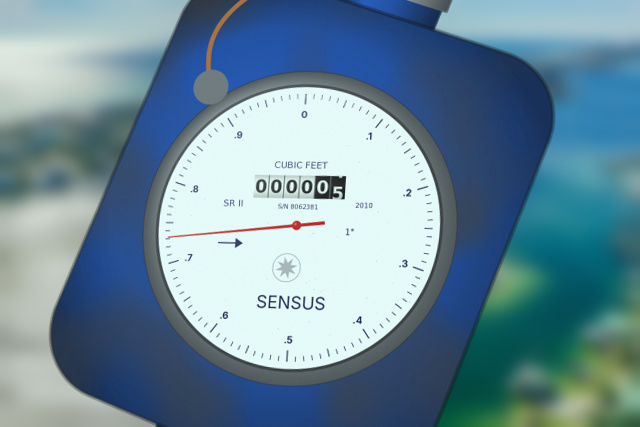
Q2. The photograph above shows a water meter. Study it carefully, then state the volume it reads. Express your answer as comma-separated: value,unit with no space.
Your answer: 4.73,ft³
